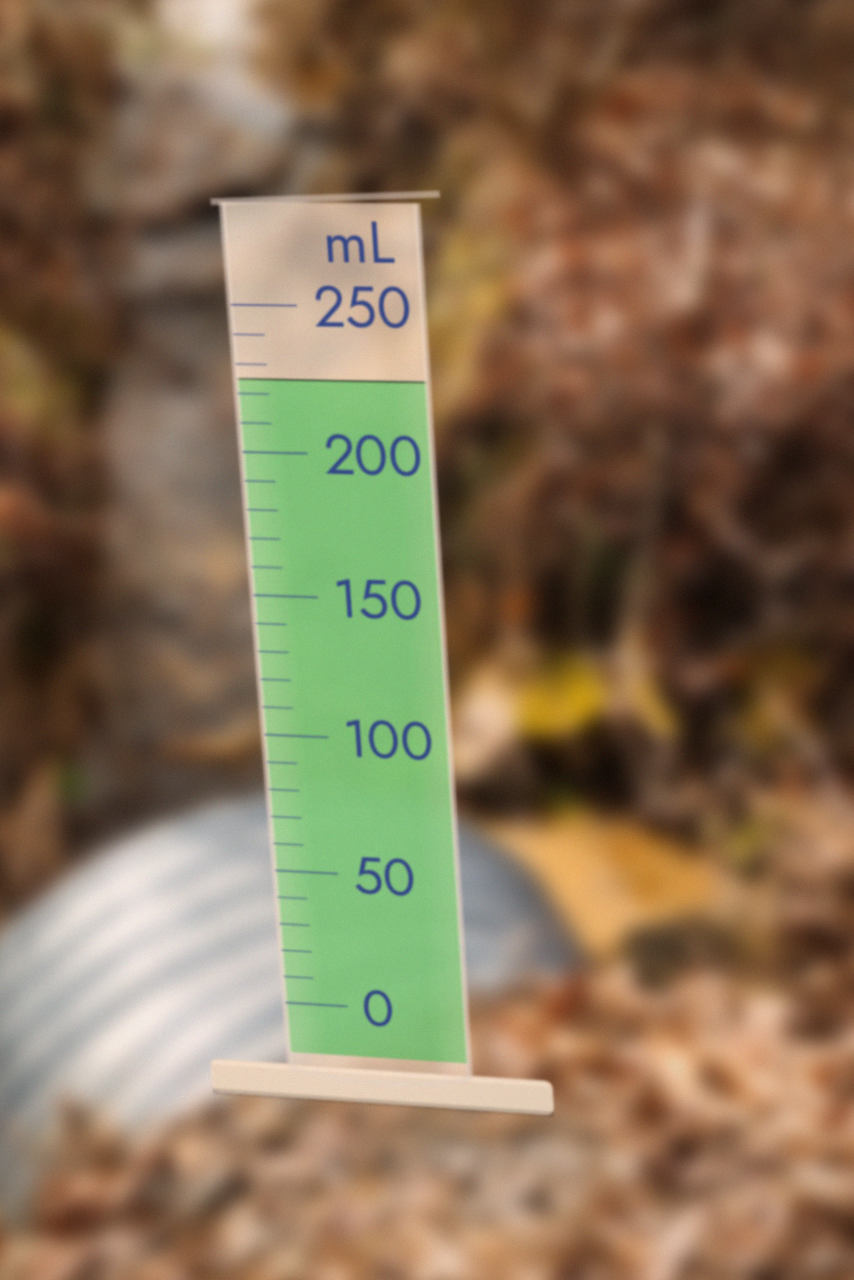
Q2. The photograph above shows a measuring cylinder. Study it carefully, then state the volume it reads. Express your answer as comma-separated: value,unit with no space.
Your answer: 225,mL
